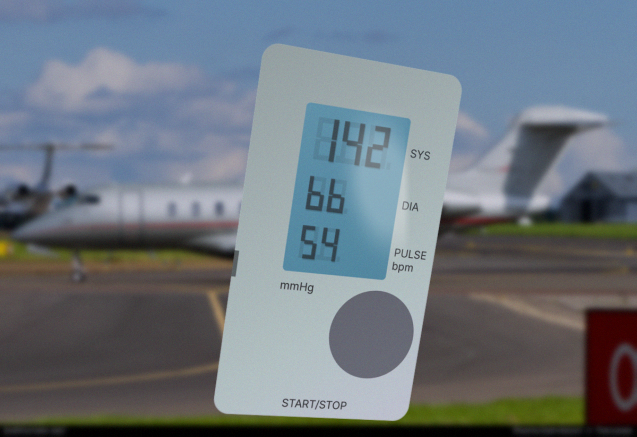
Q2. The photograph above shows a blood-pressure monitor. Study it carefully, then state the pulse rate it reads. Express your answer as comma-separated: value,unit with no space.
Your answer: 54,bpm
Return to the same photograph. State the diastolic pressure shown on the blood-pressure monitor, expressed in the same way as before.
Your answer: 66,mmHg
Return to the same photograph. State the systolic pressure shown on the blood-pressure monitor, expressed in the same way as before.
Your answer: 142,mmHg
